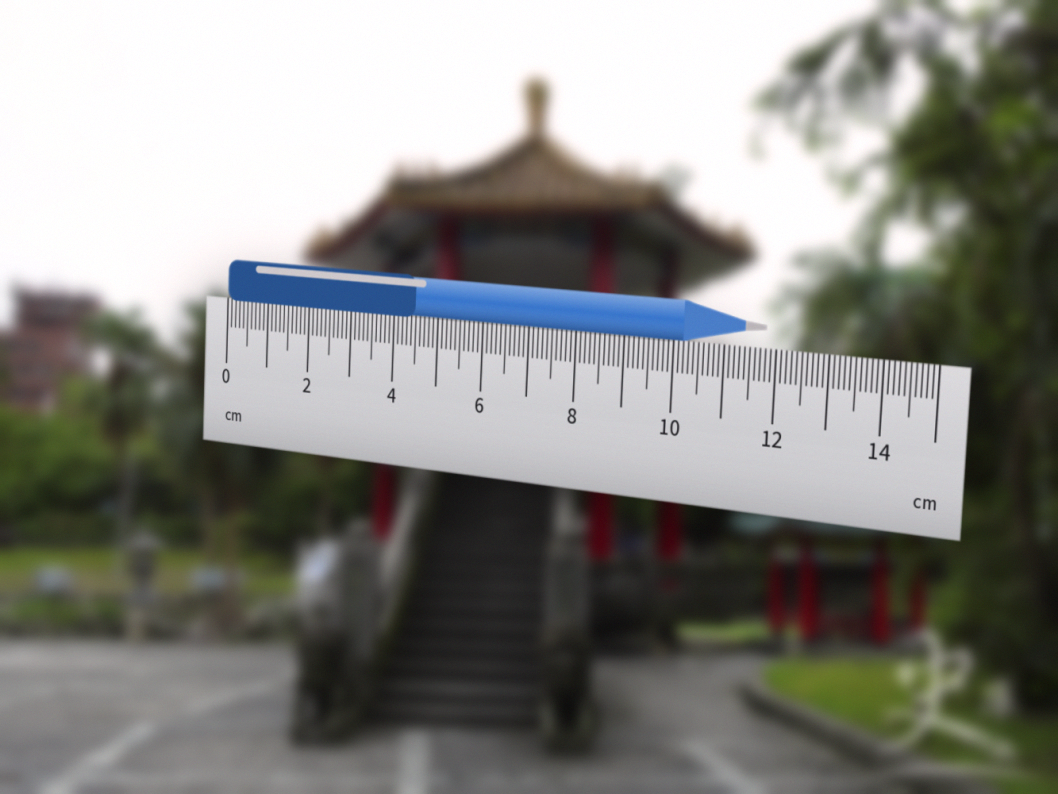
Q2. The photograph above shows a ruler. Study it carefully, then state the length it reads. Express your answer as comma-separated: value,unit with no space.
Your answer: 11.8,cm
